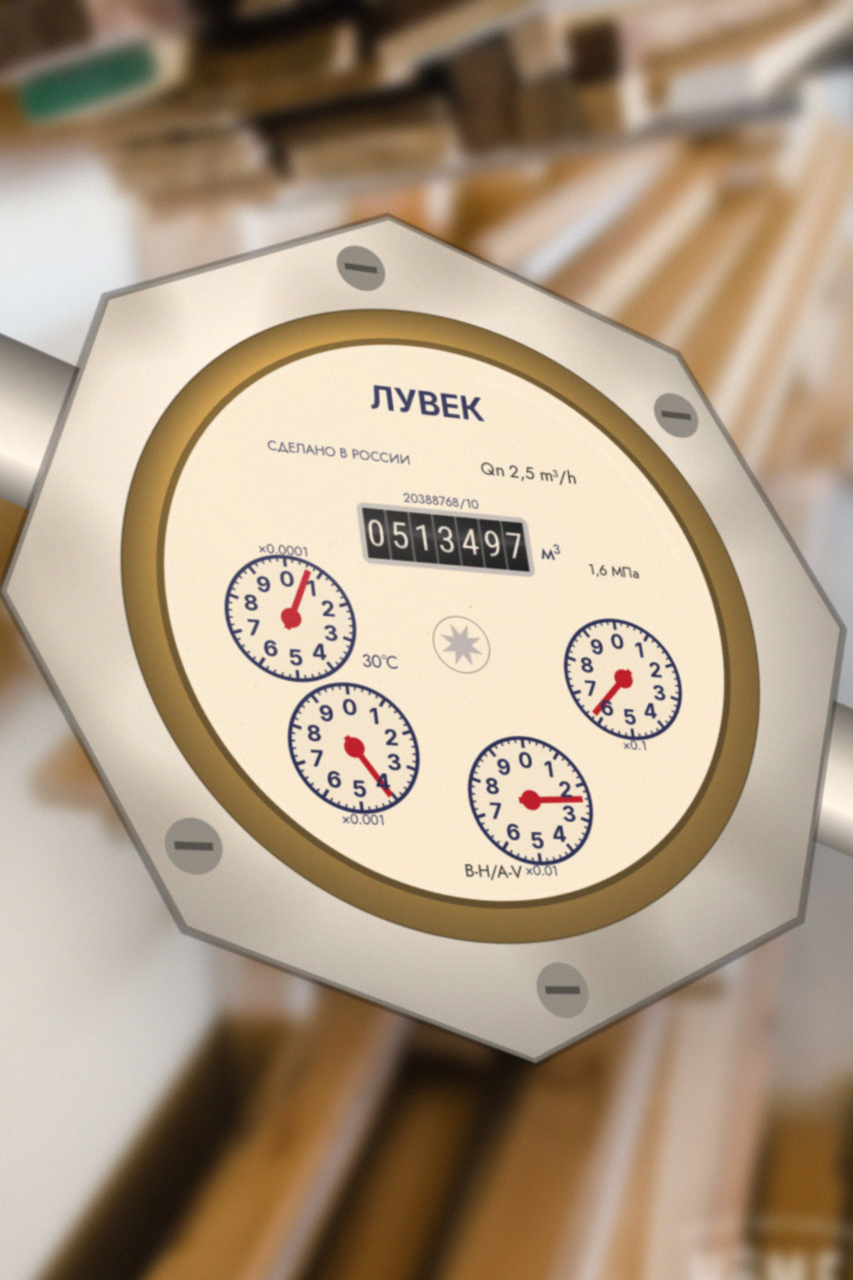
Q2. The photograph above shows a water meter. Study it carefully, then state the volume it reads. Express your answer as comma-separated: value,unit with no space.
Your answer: 513497.6240,m³
